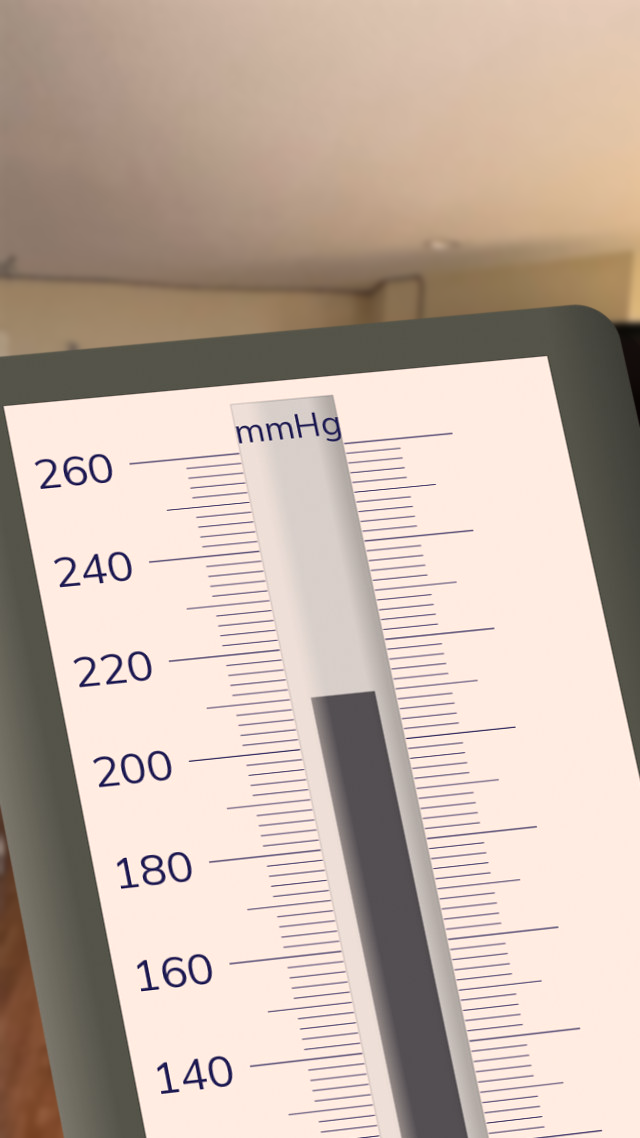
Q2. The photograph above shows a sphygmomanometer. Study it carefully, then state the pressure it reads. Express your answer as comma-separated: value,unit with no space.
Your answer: 210,mmHg
